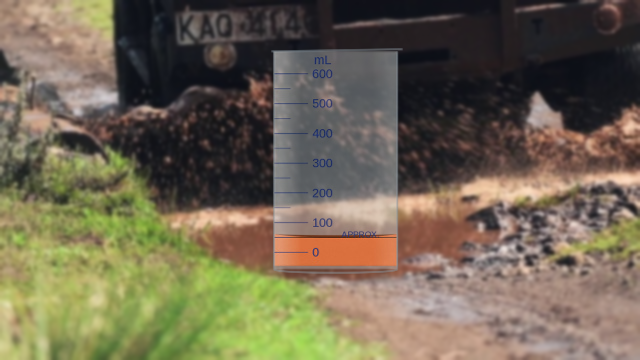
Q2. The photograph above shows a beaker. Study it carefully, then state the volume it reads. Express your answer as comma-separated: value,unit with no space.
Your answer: 50,mL
